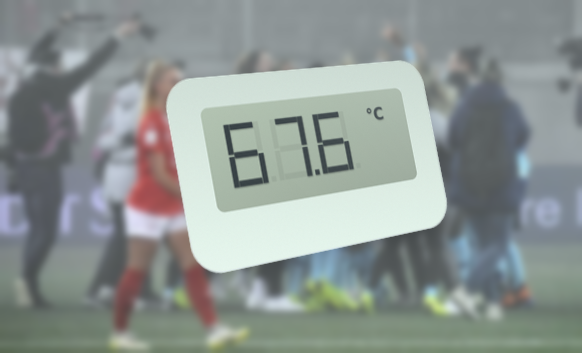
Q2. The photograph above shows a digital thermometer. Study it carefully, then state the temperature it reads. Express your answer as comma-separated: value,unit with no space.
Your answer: 67.6,°C
